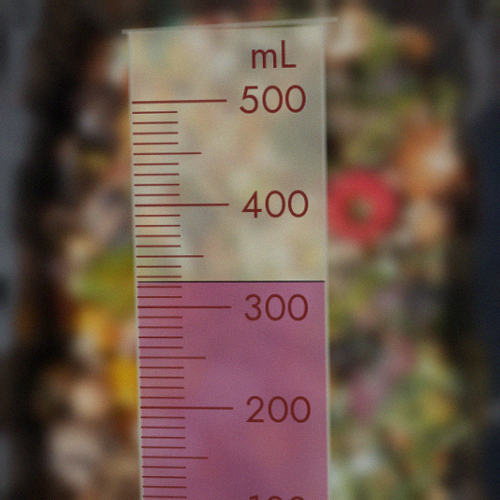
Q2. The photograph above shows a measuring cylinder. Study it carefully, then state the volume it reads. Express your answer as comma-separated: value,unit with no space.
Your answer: 325,mL
